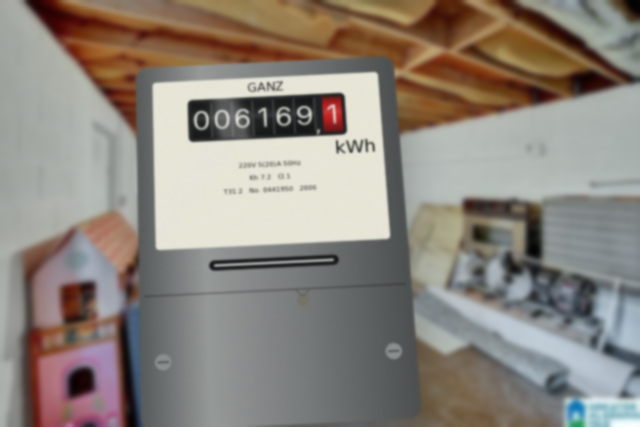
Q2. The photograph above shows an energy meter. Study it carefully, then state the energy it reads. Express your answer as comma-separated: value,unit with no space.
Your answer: 6169.1,kWh
